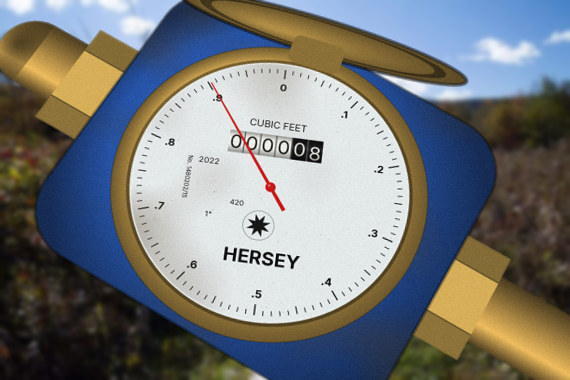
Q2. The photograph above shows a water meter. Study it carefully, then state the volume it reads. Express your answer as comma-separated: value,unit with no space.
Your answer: 7.90,ft³
